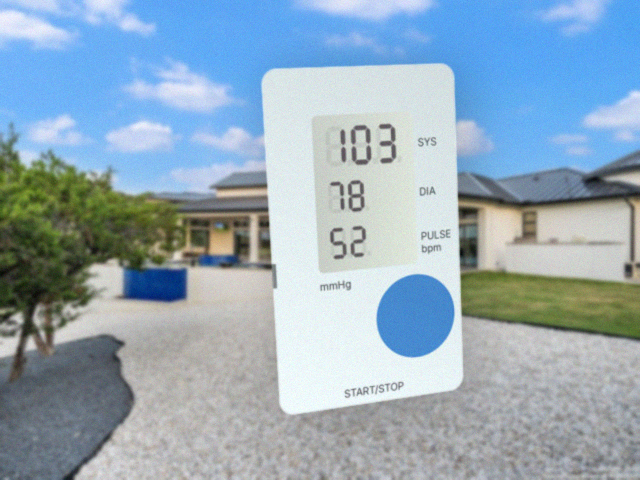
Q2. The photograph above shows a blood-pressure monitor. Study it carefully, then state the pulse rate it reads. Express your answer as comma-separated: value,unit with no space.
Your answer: 52,bpm
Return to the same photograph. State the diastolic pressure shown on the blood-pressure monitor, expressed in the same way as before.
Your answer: 78,mmHg
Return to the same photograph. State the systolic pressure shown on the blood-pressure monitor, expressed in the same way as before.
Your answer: 103,mmHg
